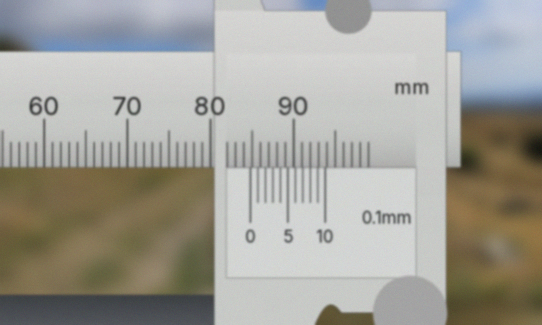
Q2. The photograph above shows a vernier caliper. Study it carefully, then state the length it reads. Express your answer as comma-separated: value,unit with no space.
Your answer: 84.8,mm
